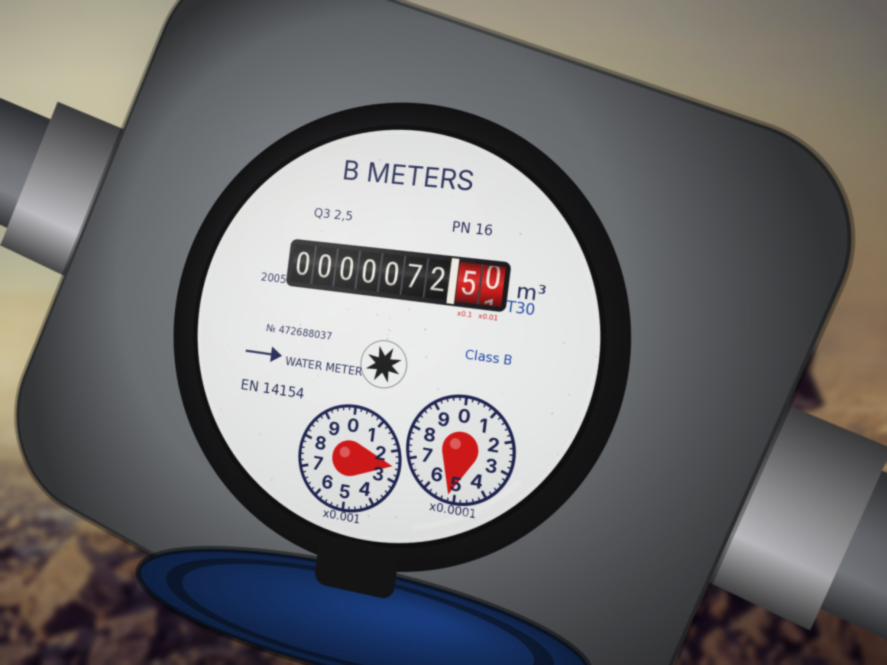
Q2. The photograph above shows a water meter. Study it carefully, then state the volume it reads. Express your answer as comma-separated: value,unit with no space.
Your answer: 72.5025,m³
